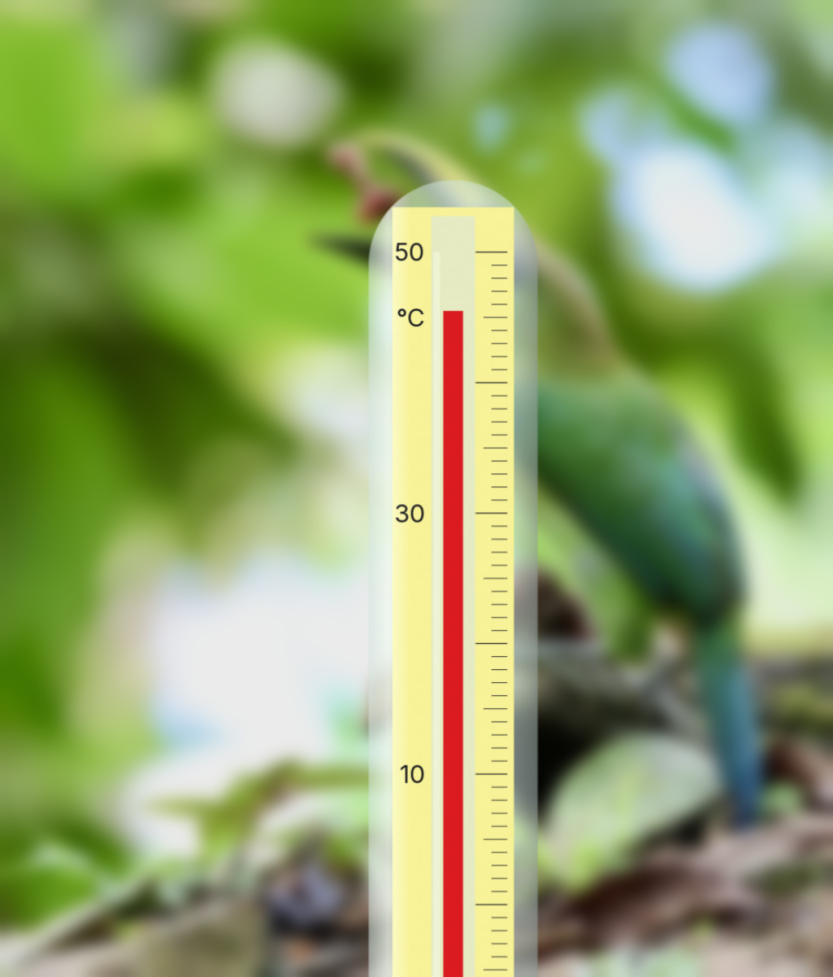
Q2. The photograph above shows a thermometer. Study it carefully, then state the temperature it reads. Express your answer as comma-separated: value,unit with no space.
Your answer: 45.5,°C
